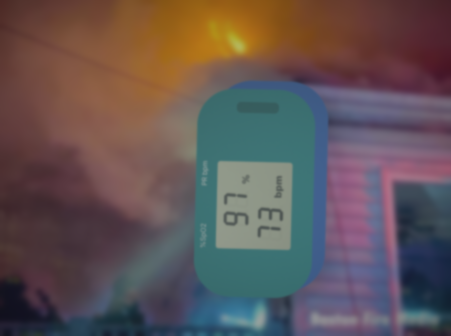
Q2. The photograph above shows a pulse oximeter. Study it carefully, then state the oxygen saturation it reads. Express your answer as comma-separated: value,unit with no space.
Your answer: 97,%
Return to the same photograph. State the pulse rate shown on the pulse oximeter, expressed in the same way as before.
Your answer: 73,bpm
